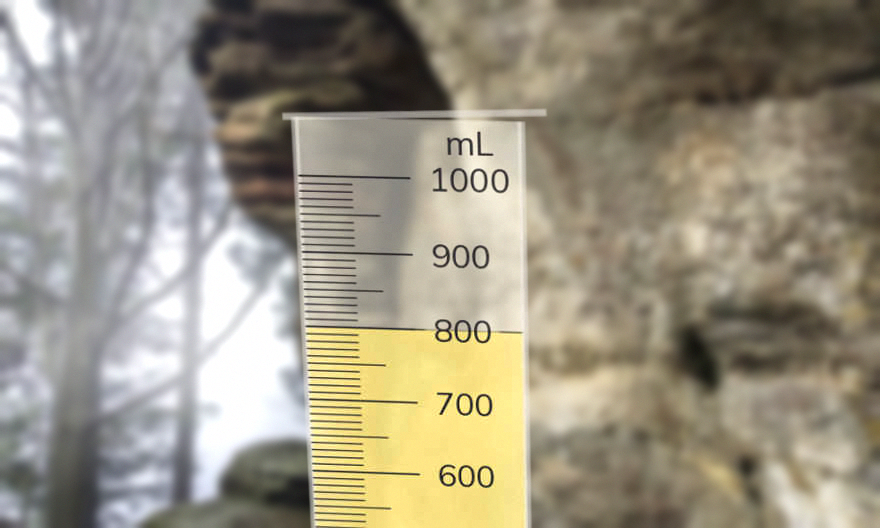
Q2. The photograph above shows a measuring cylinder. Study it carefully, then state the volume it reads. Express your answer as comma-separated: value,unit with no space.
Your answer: 800,mL
